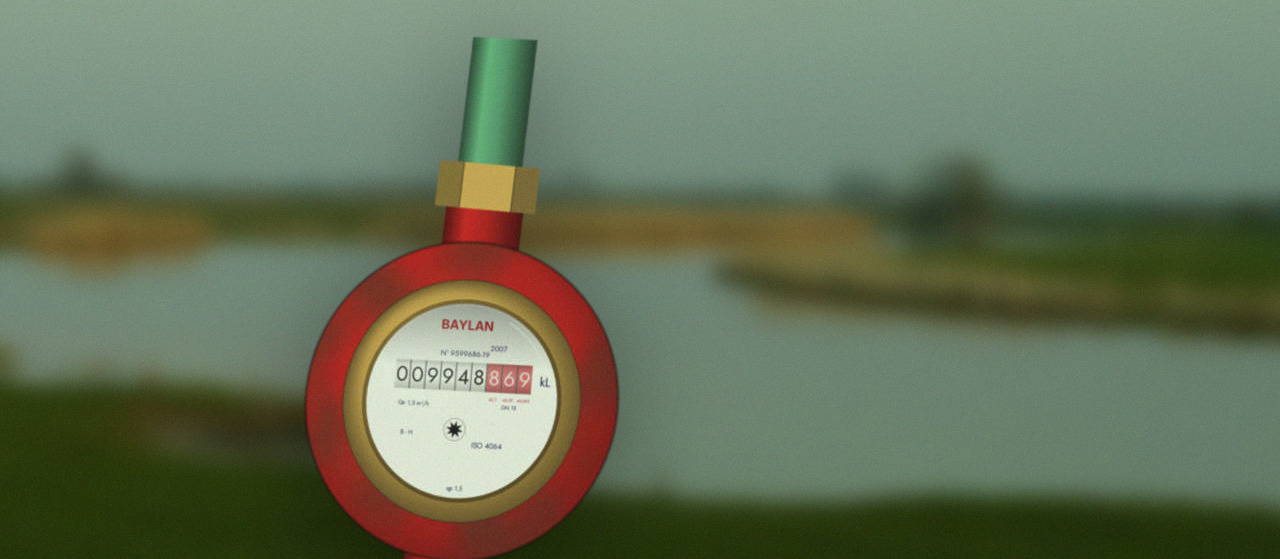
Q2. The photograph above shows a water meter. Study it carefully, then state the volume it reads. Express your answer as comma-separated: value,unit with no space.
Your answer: 9948.869,kL
